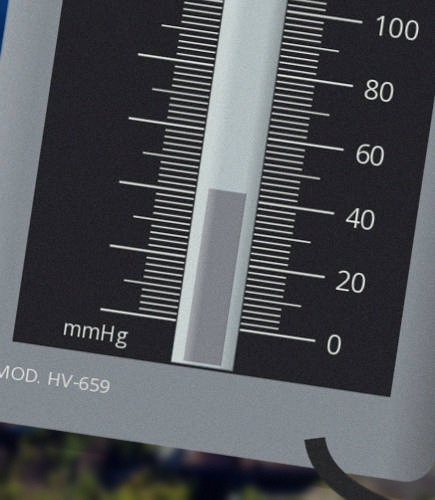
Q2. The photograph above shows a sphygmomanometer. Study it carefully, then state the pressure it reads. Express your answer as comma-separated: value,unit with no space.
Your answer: 42,mmHg
